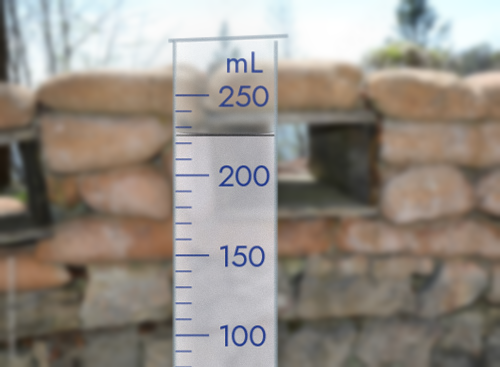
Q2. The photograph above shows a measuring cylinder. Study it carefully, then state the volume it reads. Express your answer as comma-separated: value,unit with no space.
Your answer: 225,mL
